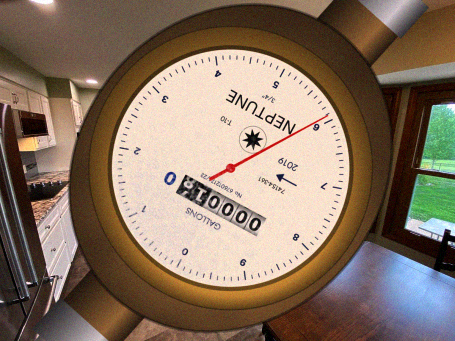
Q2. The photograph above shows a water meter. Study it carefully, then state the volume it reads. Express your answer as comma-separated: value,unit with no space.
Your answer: 175.9,gal
